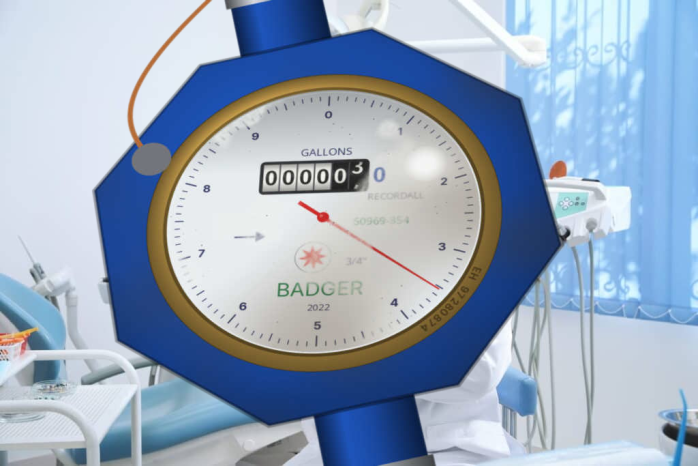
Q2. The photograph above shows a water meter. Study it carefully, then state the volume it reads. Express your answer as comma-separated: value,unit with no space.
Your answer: 33.5,gal
